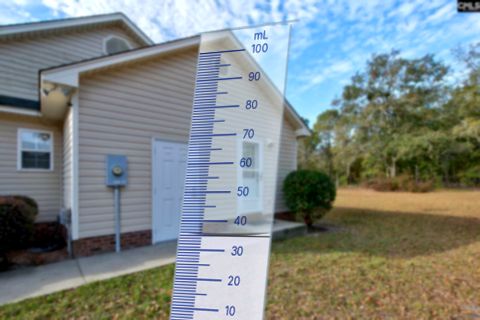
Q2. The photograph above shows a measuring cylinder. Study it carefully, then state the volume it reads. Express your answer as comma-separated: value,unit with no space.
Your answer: 35,mL
